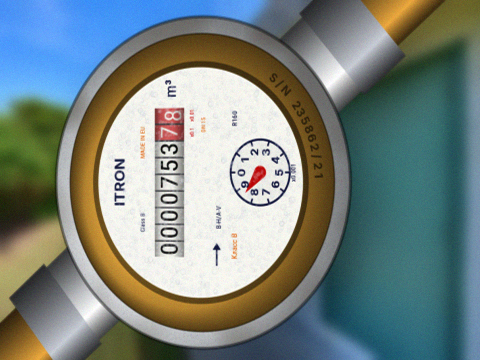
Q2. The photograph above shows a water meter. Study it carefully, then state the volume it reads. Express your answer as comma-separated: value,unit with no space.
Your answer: 753.778,m³
